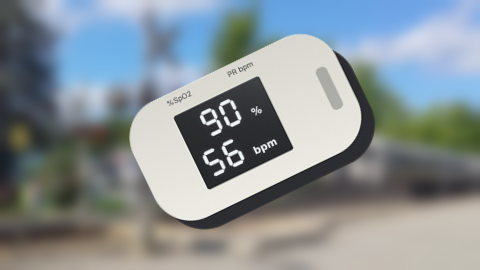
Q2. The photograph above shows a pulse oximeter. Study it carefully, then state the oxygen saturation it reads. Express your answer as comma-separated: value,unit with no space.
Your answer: 90,%
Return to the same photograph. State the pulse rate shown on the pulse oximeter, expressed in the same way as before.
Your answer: 56,bpm
